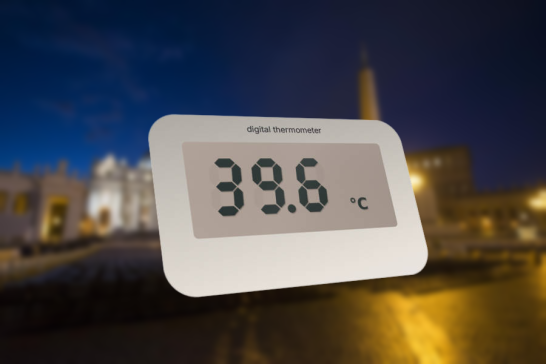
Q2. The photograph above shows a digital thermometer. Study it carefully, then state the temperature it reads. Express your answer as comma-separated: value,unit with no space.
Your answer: 39.6,°C
